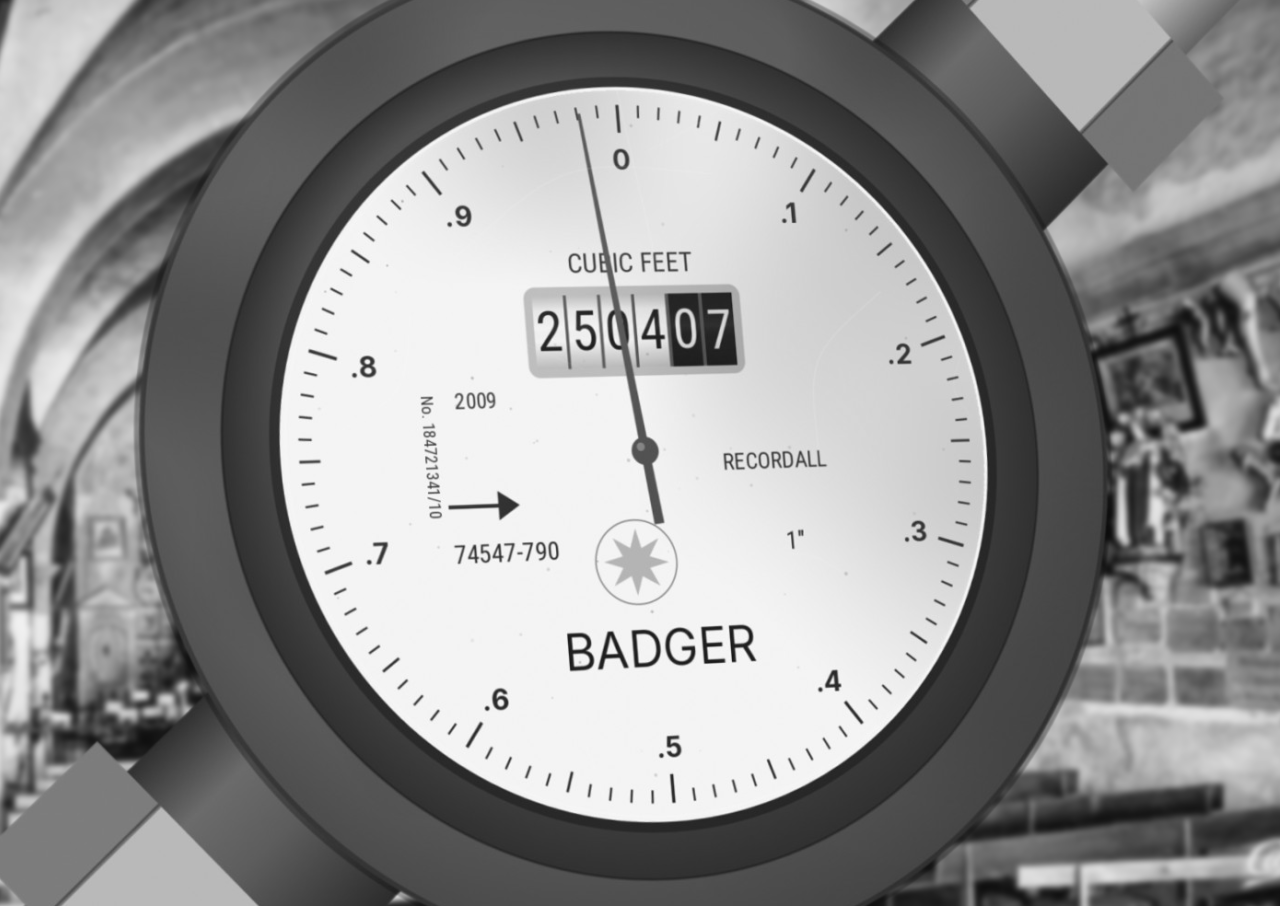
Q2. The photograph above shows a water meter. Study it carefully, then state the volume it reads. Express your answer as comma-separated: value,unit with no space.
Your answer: 250406.98,ft³
